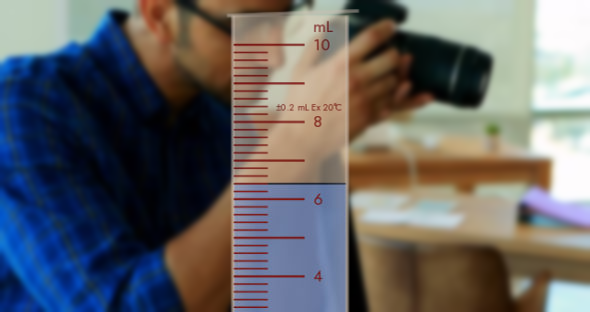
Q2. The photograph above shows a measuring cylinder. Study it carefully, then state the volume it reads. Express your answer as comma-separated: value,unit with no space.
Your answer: 6.4,mL
